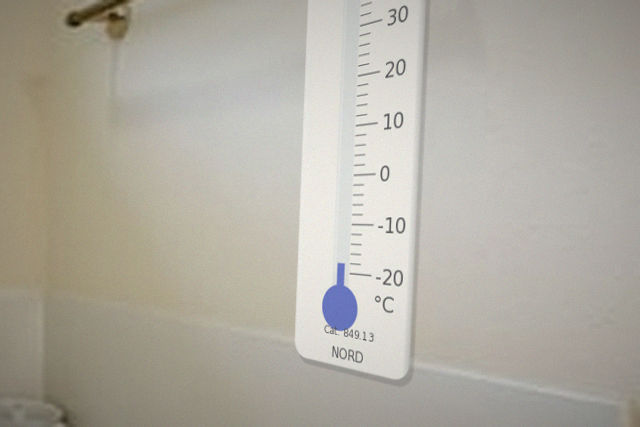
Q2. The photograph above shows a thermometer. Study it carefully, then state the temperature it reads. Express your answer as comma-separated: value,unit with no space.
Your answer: -18,°C
